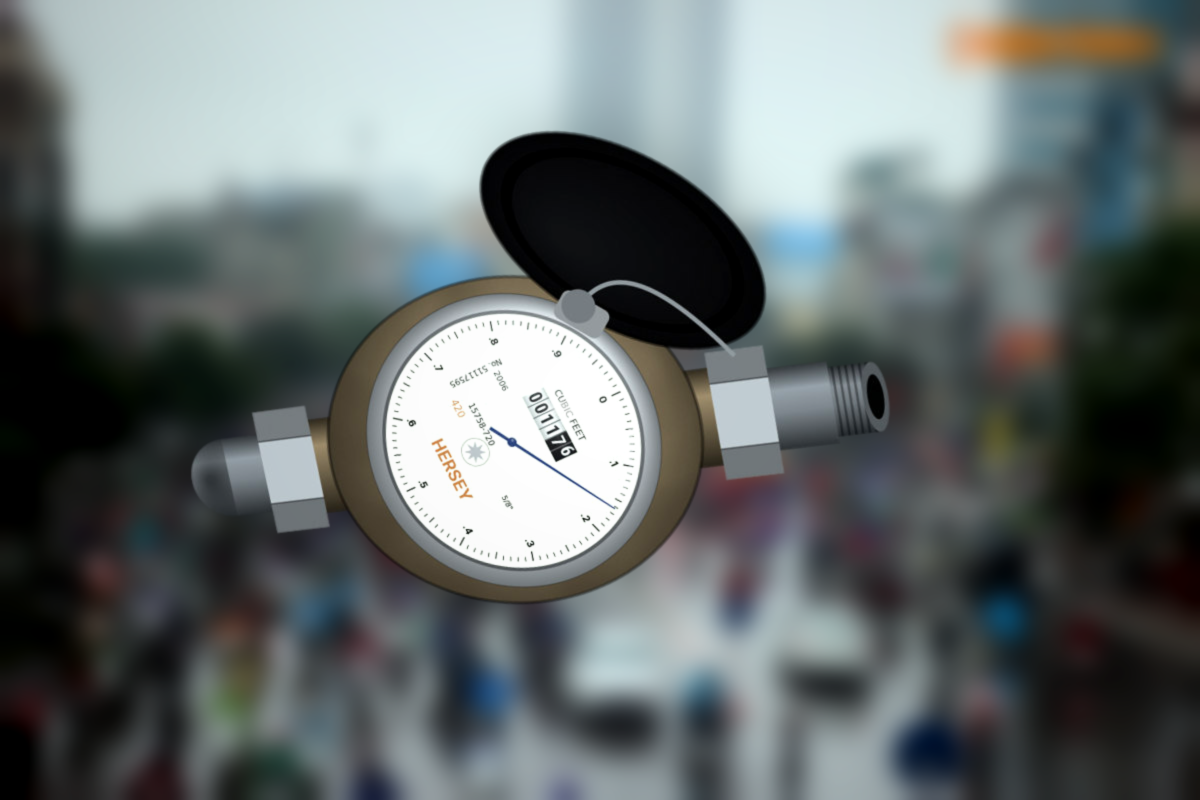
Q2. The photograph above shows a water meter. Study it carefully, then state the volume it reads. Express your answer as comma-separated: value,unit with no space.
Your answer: 1176.16,ft³
